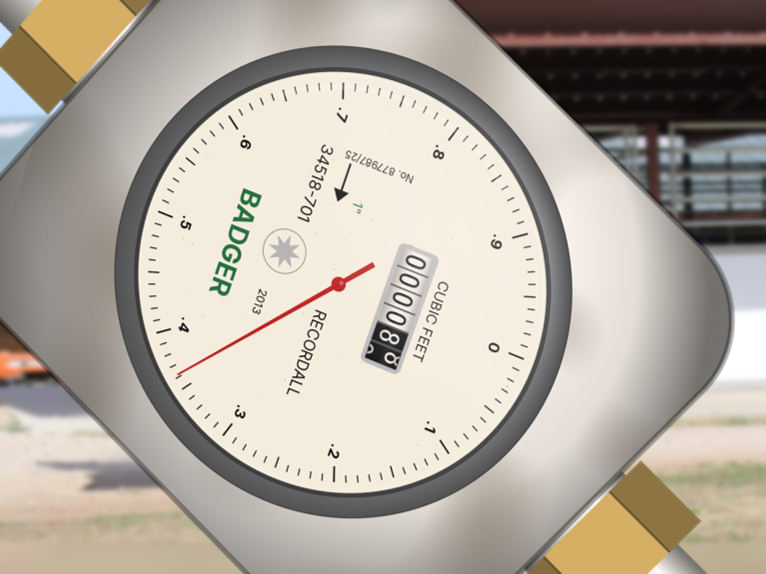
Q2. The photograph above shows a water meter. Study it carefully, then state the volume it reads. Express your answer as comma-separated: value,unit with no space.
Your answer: 88.36,ft³
